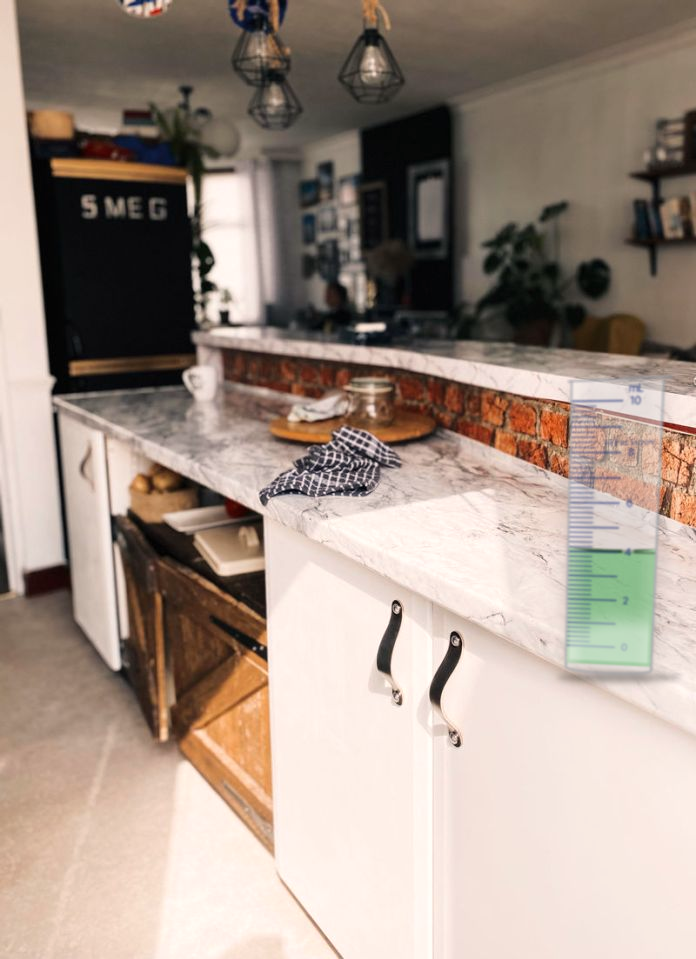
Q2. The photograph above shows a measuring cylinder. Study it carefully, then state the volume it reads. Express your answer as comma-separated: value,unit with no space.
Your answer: 4,mL
